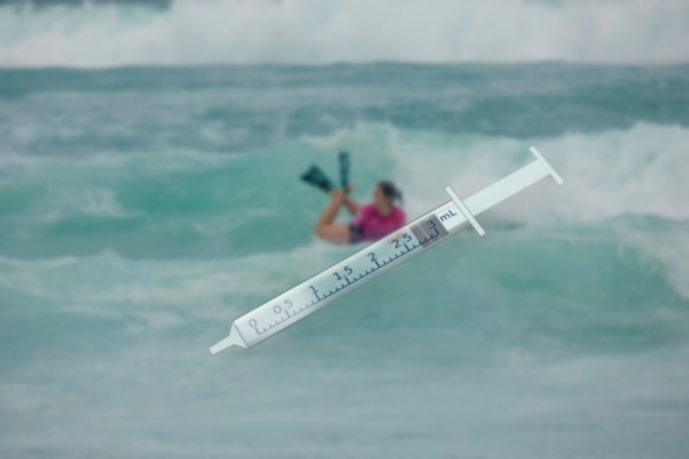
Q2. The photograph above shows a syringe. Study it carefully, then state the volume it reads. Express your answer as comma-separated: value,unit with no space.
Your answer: 2.7,mL
